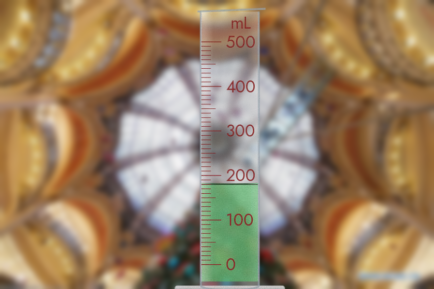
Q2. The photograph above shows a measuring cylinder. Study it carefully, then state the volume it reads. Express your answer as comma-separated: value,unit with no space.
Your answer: 180,mL
